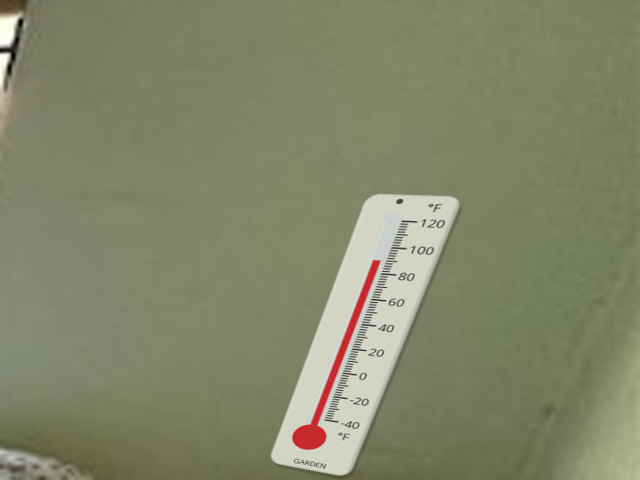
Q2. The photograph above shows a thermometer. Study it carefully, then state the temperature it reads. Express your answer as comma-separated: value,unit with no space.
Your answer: 90,°F
